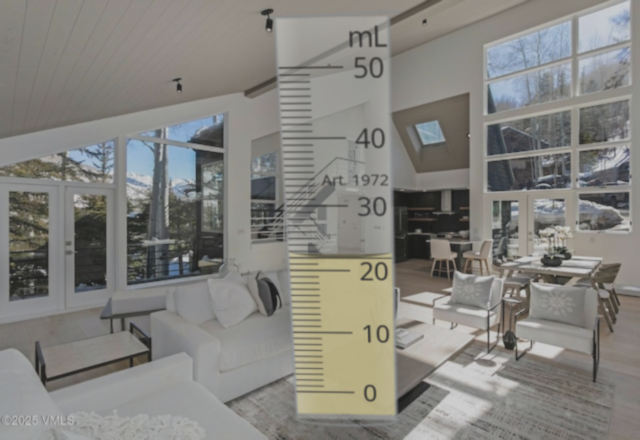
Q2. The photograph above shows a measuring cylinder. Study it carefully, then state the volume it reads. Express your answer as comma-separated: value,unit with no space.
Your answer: 22,mL
